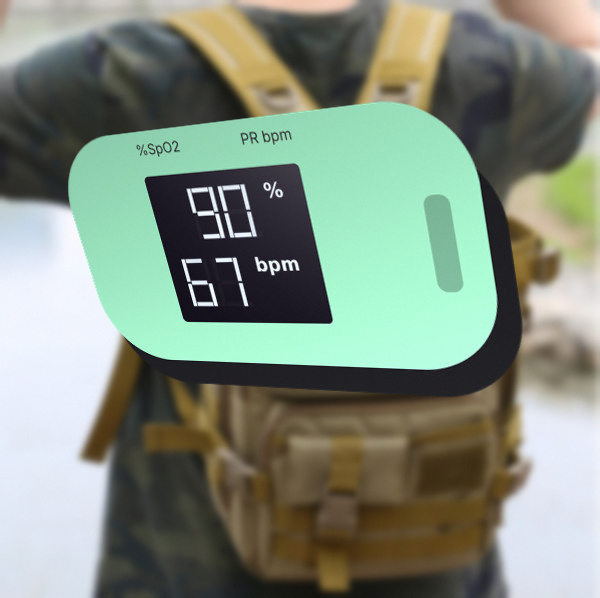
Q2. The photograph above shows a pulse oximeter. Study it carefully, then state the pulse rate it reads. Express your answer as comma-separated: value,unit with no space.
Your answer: 67,bpm
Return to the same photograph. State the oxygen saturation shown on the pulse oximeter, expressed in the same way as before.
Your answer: 90,%
